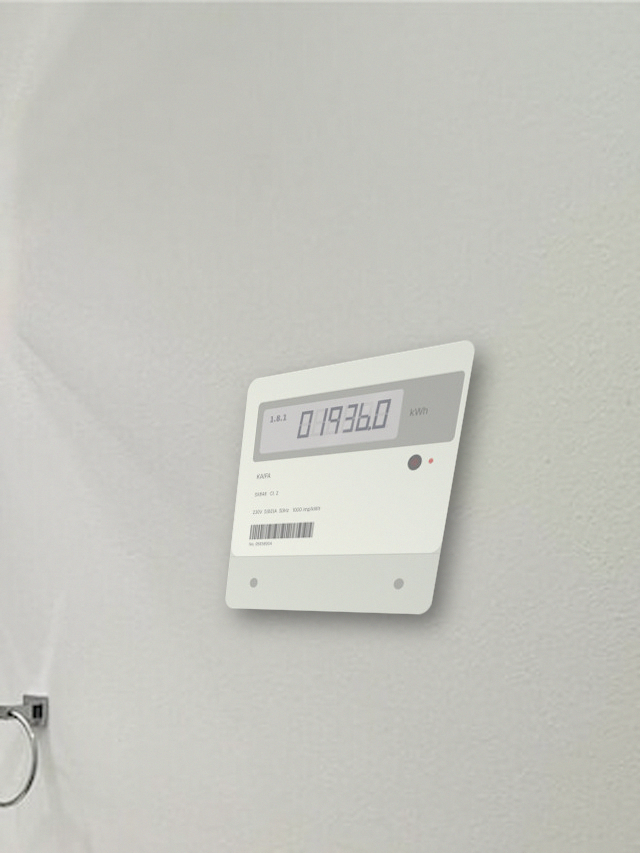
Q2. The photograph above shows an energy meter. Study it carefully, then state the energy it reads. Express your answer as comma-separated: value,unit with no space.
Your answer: 1936.0,kWh
